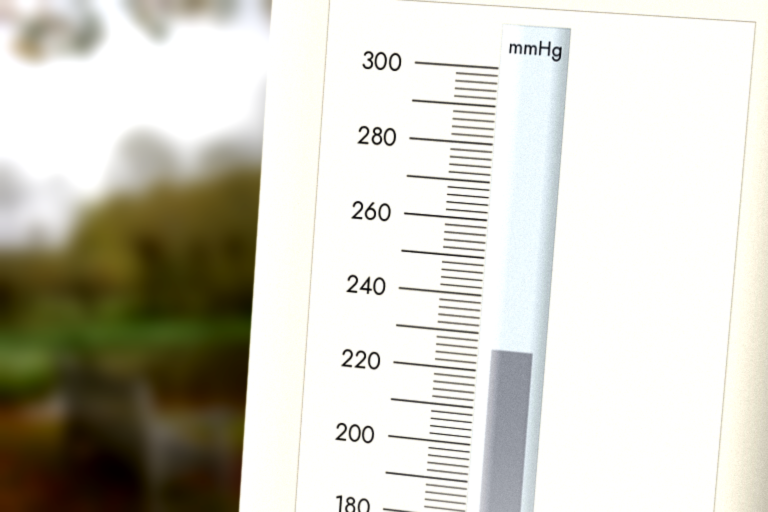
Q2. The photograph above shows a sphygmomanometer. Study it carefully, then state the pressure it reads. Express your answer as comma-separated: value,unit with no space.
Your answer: 226,mmHg
